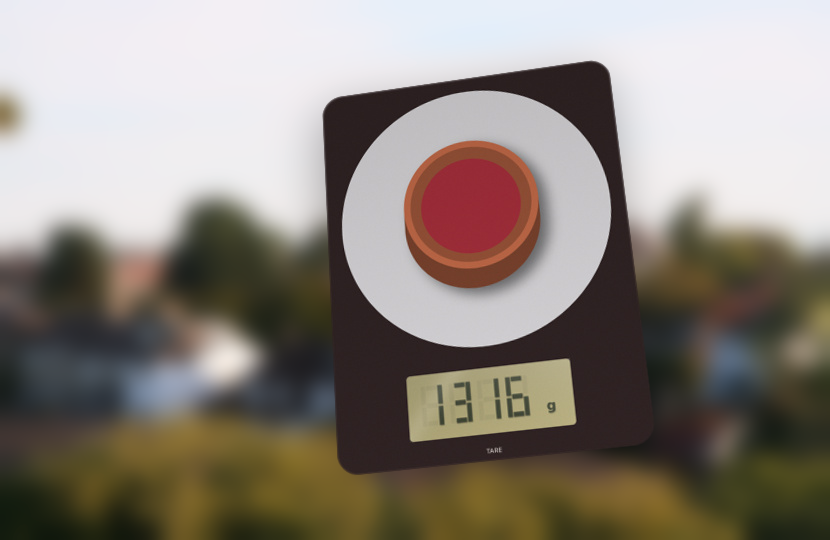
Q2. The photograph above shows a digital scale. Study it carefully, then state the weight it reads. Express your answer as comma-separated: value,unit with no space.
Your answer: 1316,g
